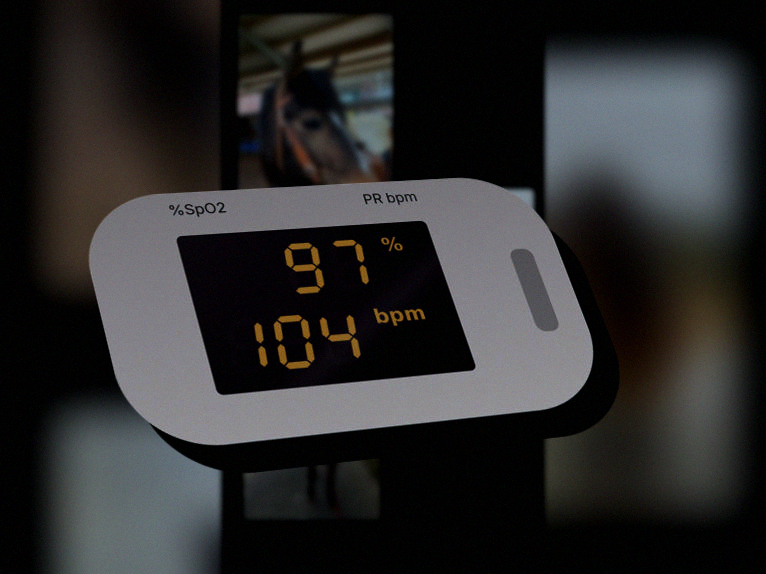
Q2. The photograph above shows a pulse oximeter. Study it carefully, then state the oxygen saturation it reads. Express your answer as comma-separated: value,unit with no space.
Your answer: 97,%
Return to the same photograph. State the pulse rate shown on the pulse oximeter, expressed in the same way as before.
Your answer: 104,bpm
